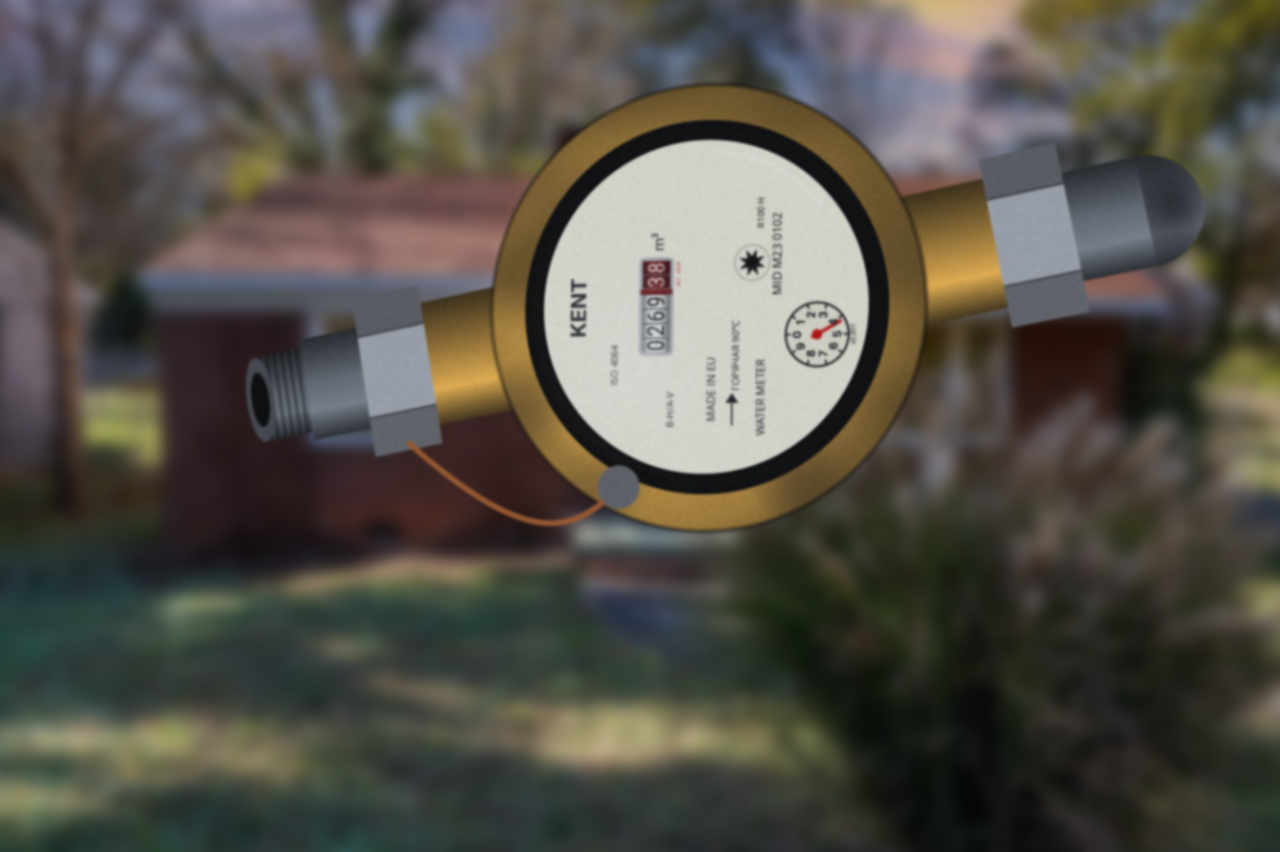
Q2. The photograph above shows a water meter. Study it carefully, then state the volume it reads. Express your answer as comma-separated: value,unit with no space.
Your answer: 269.384,m³
